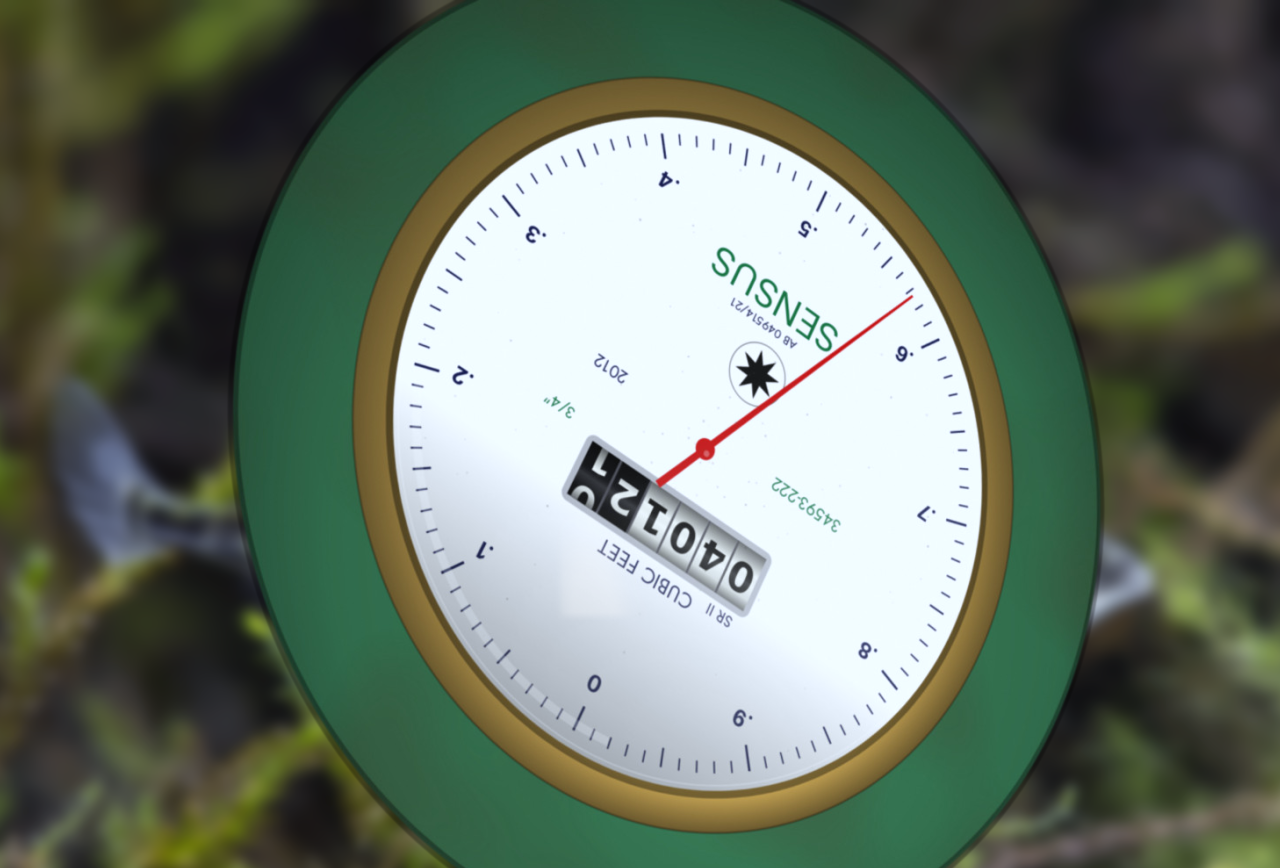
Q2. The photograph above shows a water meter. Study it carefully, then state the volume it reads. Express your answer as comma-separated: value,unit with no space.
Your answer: 40120.57,ft³
